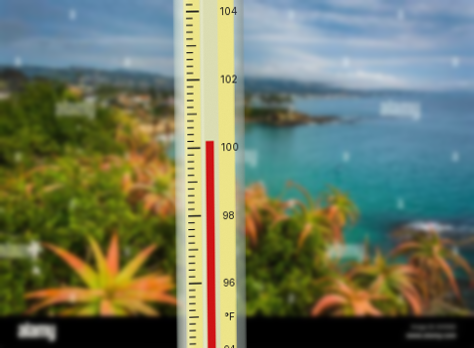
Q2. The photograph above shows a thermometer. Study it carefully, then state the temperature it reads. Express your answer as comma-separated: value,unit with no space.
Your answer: 100.2,°F
